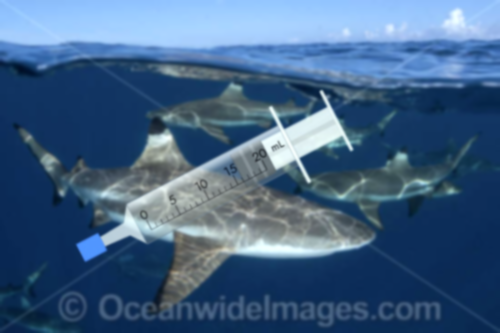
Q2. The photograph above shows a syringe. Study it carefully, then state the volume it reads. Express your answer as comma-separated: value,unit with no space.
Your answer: 16,mL
